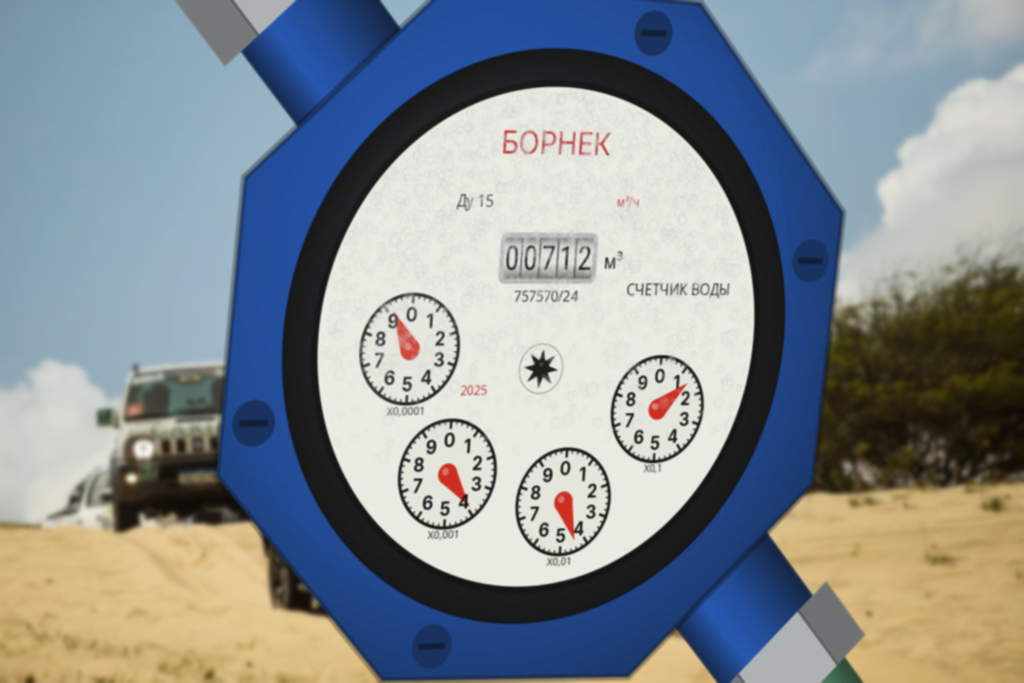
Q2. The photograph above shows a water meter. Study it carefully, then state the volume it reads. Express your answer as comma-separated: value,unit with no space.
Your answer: 712.1439,m³
